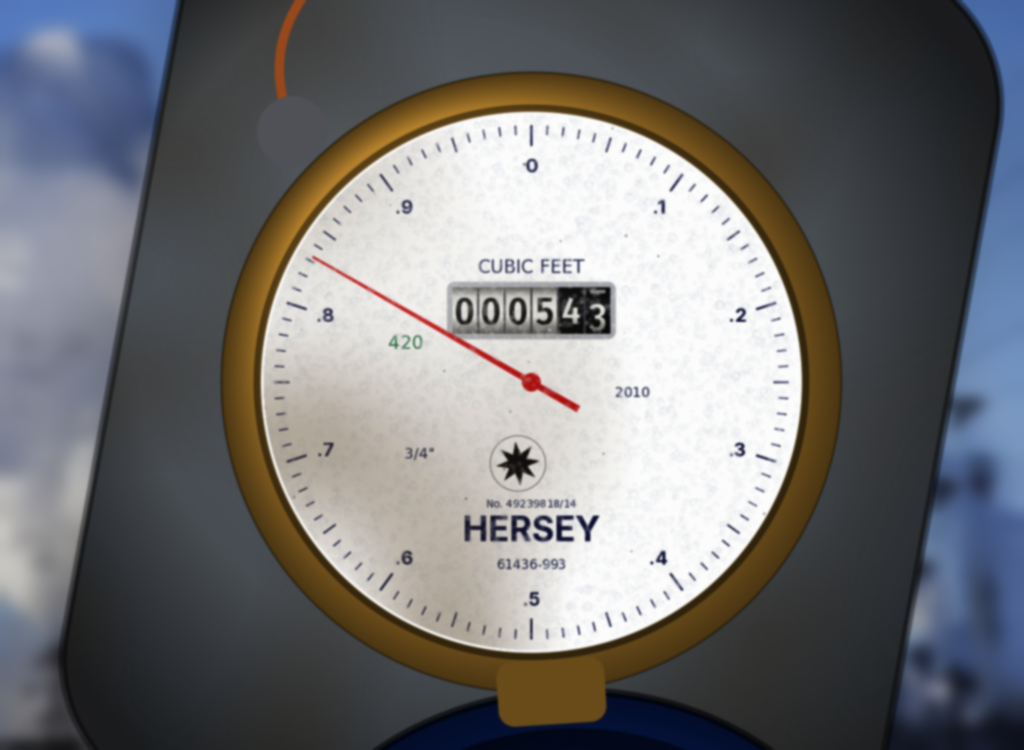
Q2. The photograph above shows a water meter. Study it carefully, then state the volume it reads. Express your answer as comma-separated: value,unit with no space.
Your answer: 542.83,ft³
